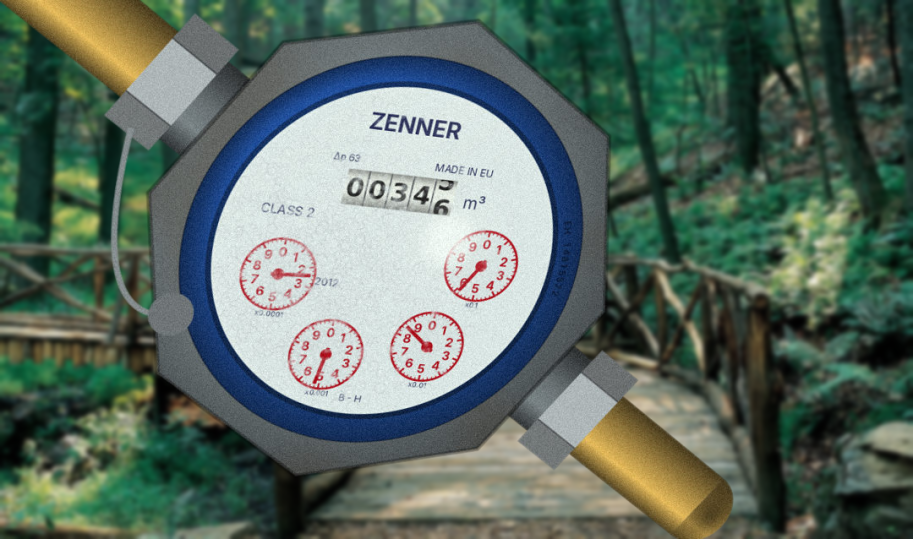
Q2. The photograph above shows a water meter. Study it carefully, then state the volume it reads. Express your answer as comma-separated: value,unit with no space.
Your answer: 345.5852,m³
